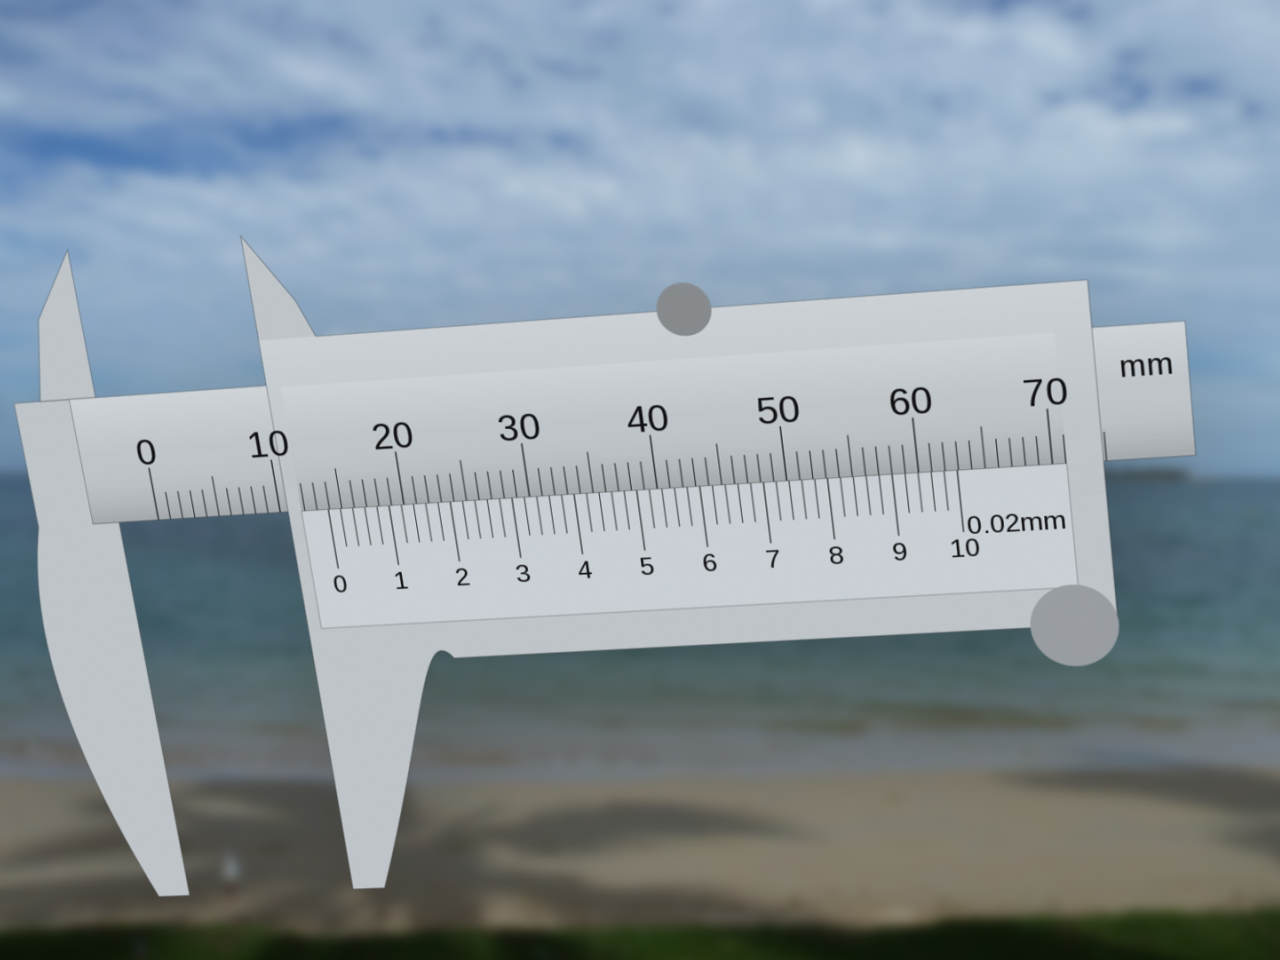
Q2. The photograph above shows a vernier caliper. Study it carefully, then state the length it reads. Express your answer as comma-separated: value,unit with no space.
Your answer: 13.9,mm
